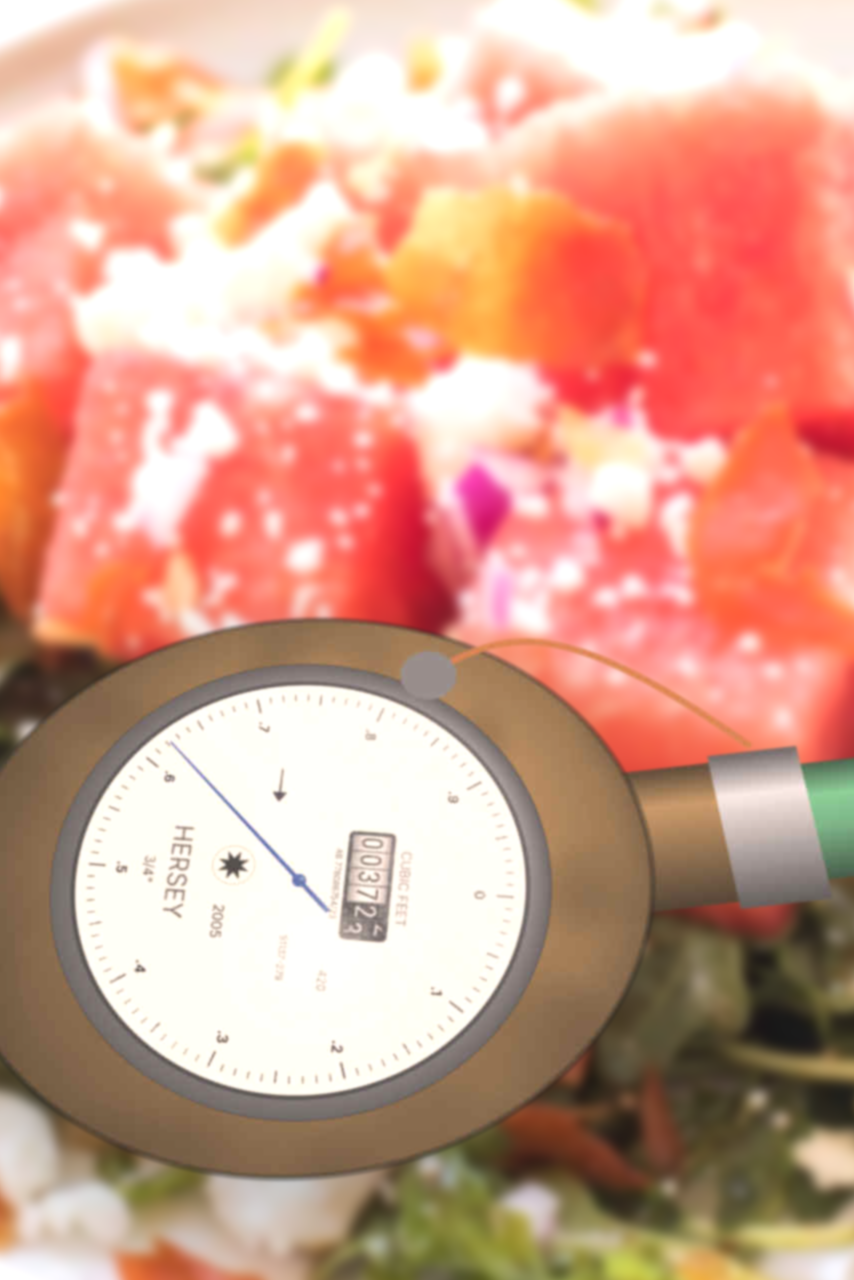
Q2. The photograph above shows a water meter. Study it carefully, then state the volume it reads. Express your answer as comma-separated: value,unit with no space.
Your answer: 3722.62,ft³
